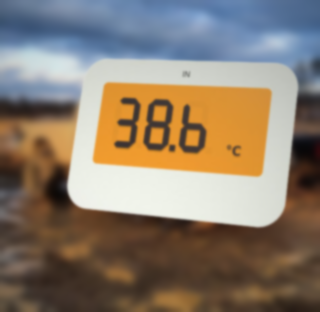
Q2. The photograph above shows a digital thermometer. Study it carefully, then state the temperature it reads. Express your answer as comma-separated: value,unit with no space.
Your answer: 38.6,°C
